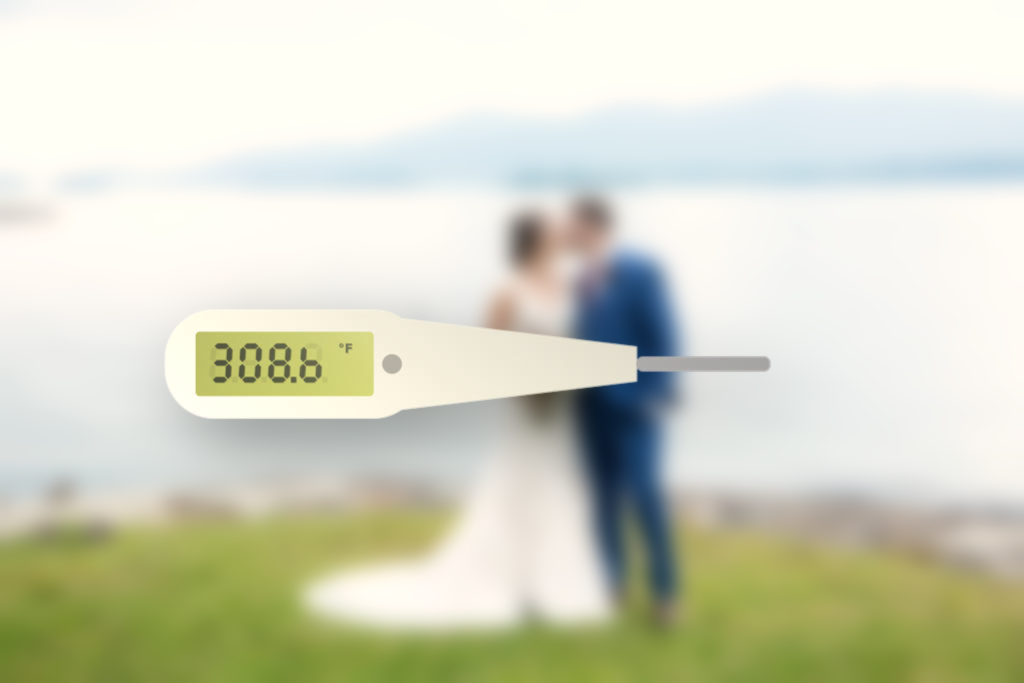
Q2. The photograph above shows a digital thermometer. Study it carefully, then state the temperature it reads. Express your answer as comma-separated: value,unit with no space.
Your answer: 308.6,°F
